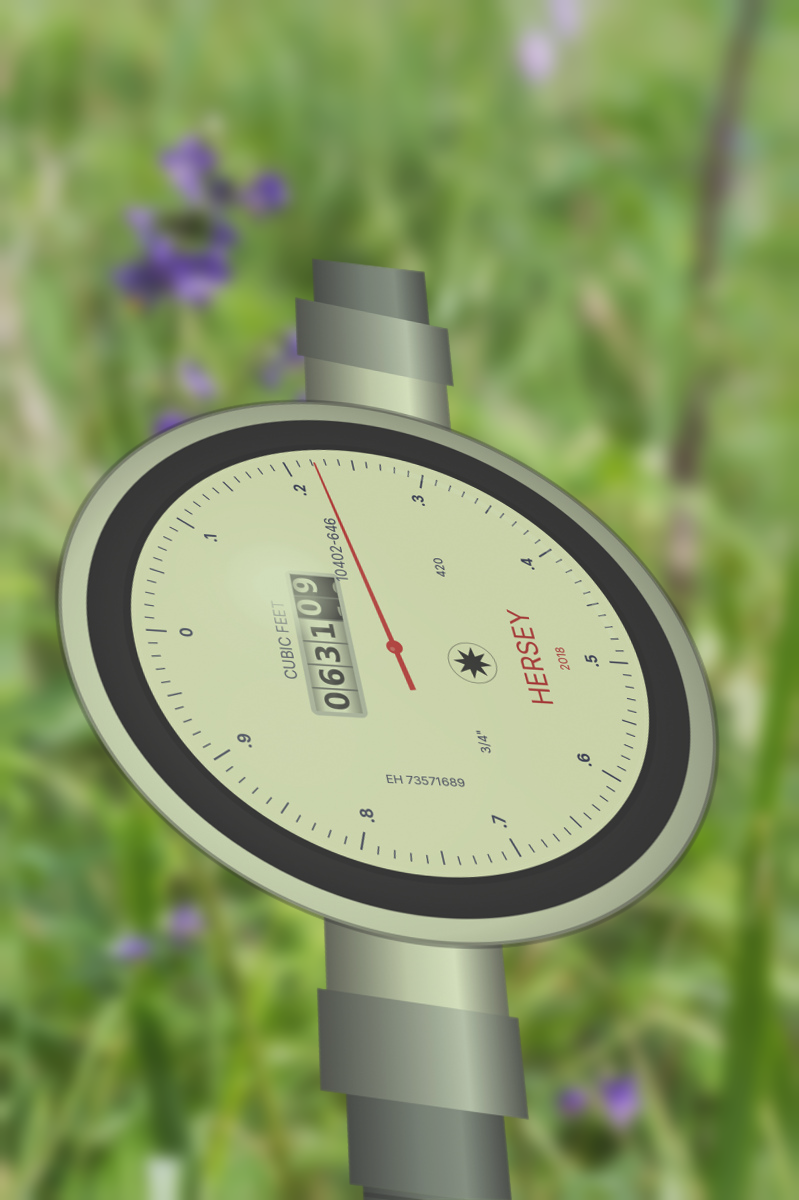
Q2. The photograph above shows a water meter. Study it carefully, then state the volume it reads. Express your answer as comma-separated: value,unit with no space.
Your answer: 63109.22,ft³
